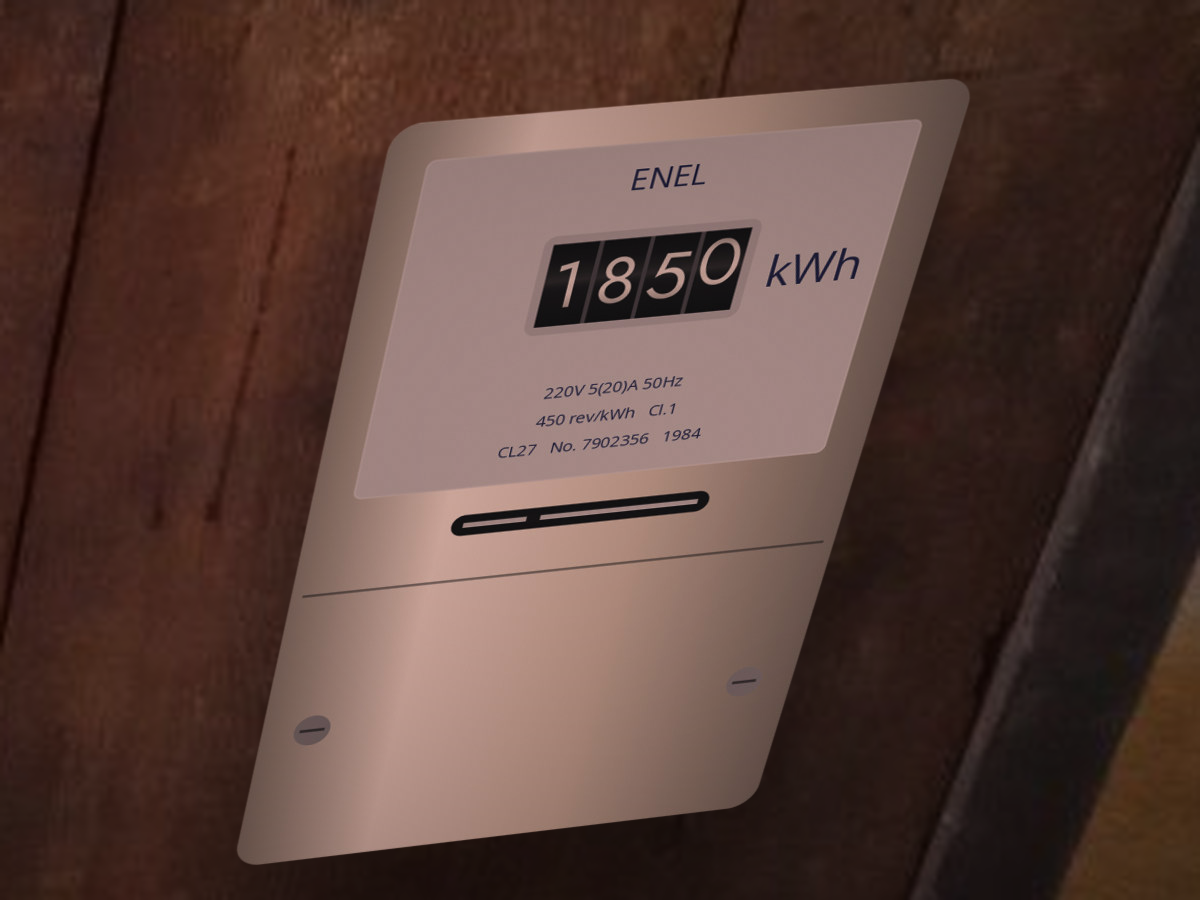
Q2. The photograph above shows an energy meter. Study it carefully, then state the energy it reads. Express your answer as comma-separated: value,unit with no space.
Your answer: 1850,kWh
